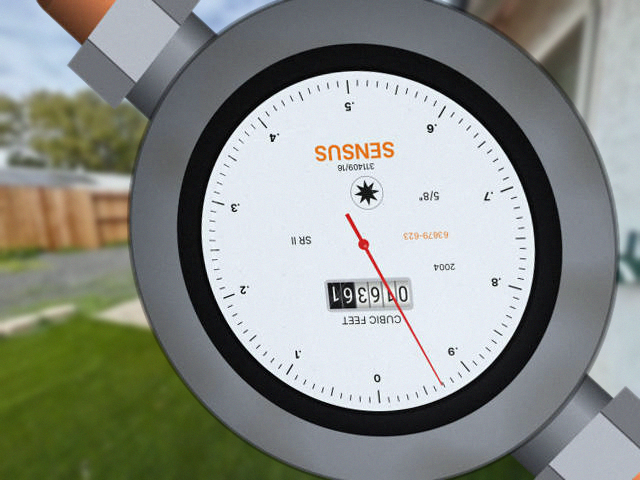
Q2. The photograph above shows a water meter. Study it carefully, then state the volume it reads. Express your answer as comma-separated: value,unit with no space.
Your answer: 16360.93,ft³
